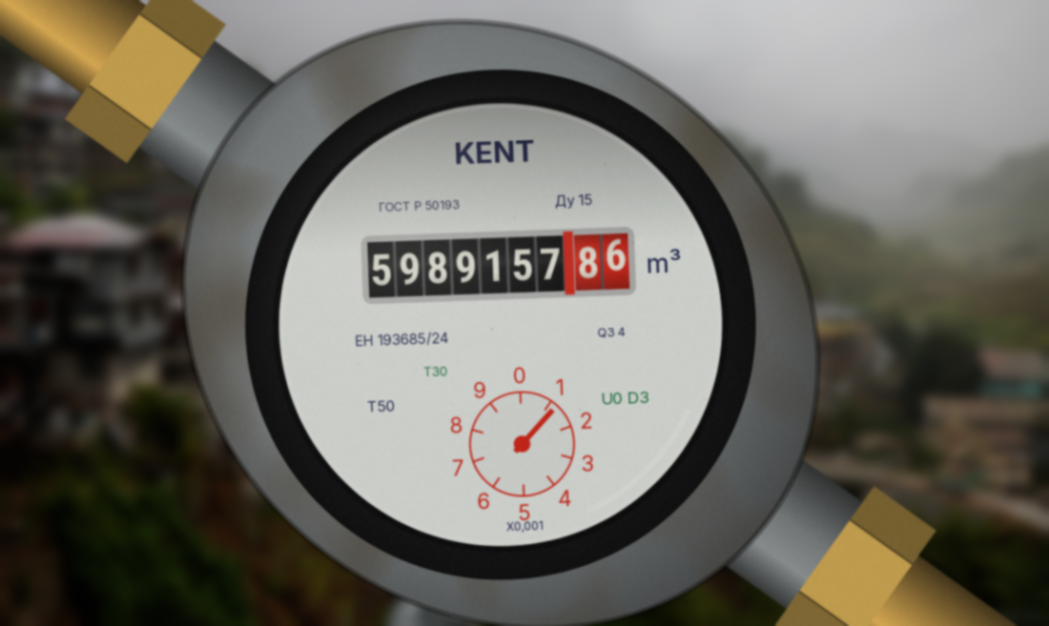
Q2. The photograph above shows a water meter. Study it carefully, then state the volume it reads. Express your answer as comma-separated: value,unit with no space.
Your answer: 5989157.861,m³
